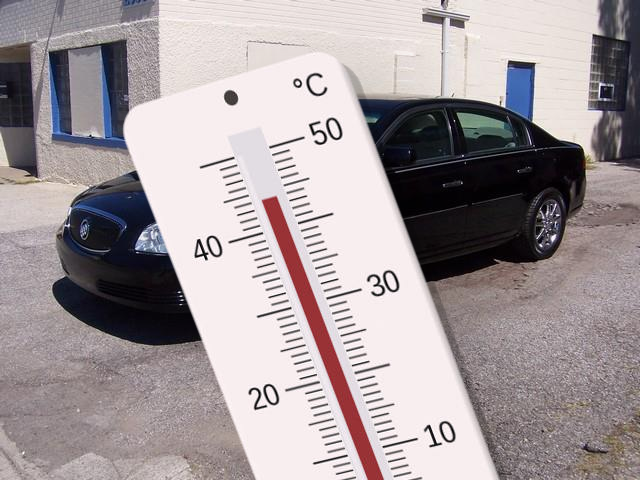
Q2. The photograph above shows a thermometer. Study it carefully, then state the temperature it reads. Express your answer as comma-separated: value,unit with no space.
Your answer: 44,°C
